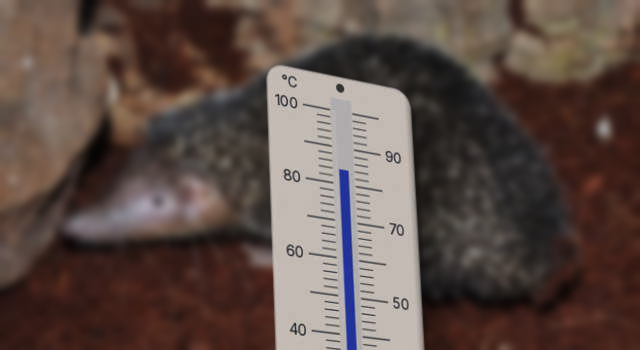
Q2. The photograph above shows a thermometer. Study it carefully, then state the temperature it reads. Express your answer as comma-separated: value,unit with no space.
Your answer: 84,°C
